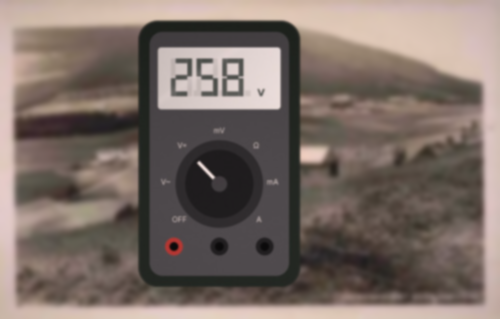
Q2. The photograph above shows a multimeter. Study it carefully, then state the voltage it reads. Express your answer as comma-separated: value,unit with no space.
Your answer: 258,V
